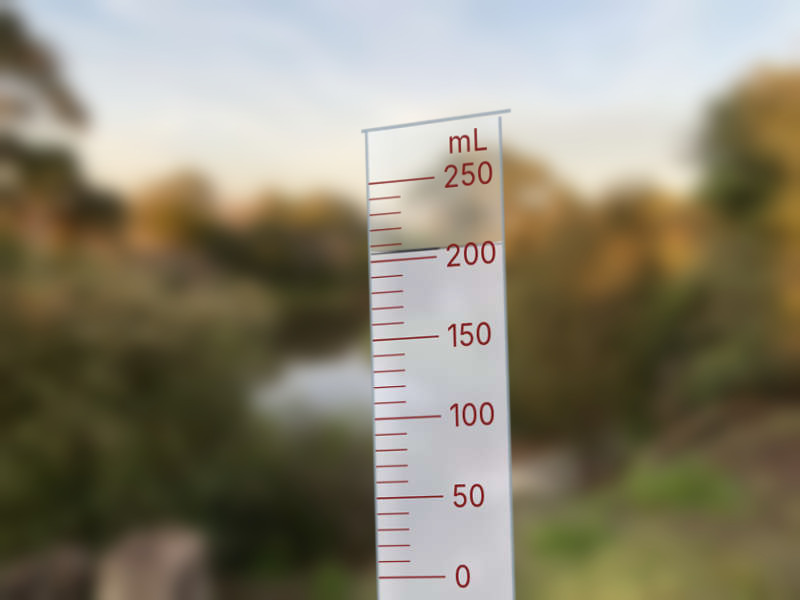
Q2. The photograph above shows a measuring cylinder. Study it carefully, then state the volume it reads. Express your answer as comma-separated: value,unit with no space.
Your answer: 205,mL
